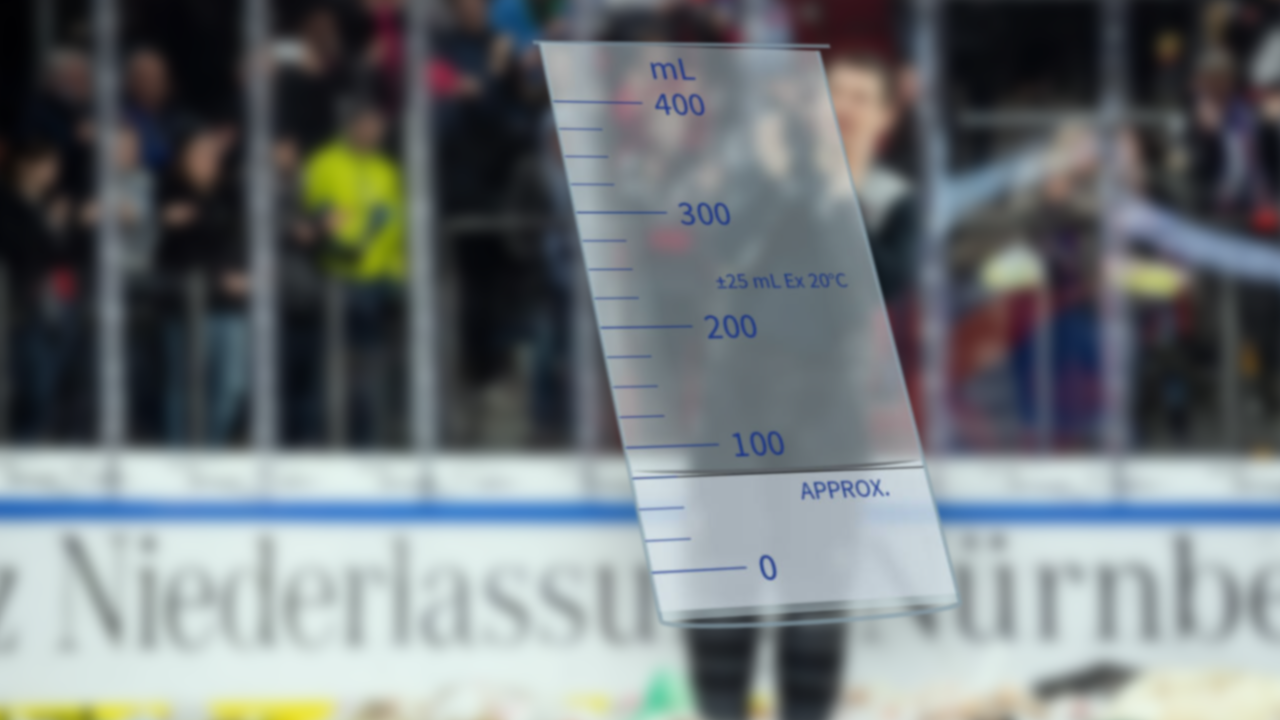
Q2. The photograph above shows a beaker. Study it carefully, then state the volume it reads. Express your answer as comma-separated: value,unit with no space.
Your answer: 75,mL
